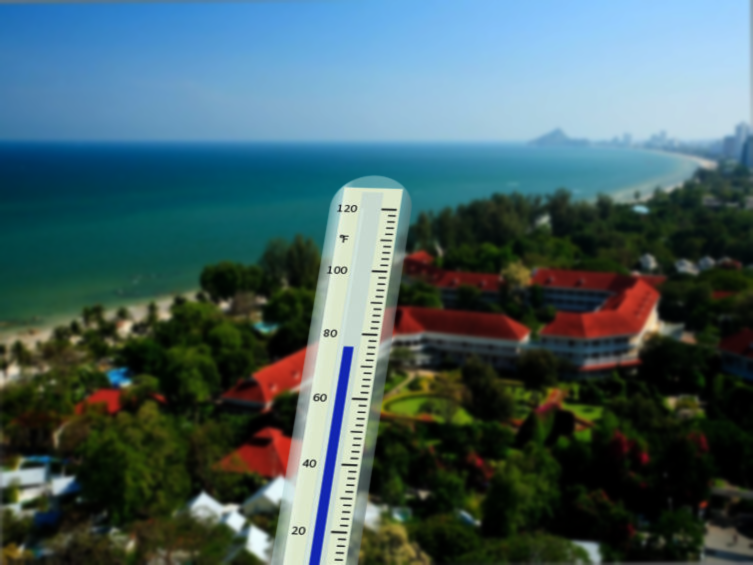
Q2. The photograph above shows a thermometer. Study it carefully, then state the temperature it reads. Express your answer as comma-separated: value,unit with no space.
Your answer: 76,°F
